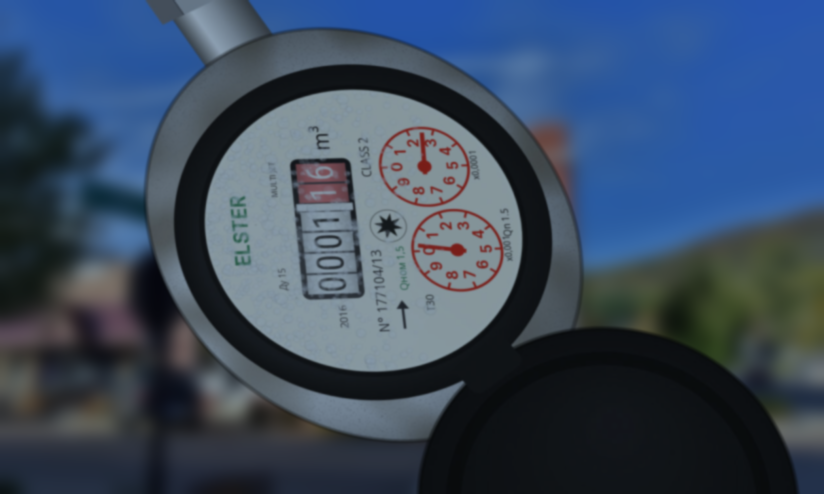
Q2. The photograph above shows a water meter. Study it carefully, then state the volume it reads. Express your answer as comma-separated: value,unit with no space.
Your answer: 1.1602,m³
